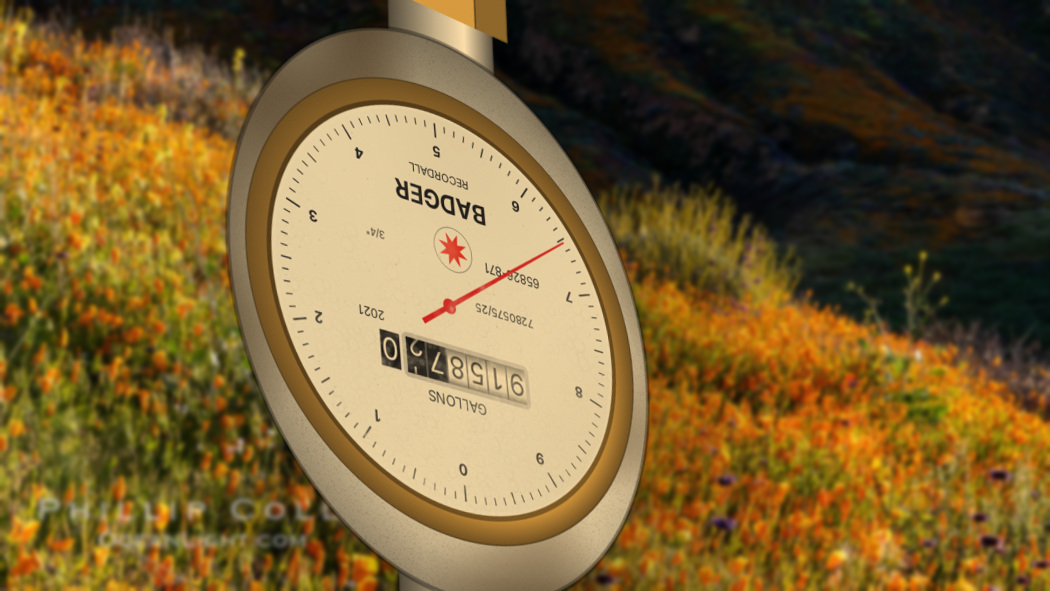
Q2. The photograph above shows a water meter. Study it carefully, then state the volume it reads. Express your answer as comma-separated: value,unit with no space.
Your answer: 9158716.5,gal
